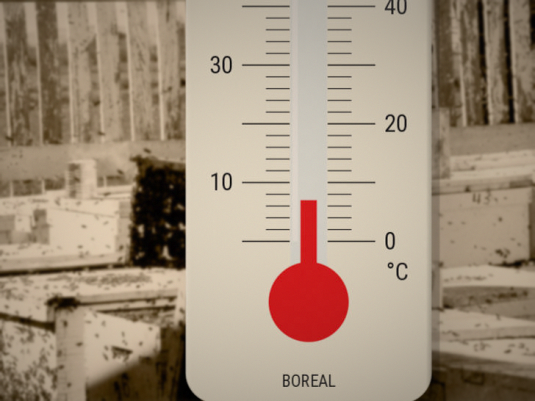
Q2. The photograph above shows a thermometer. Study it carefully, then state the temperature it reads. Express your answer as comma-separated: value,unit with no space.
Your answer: 7,°C
